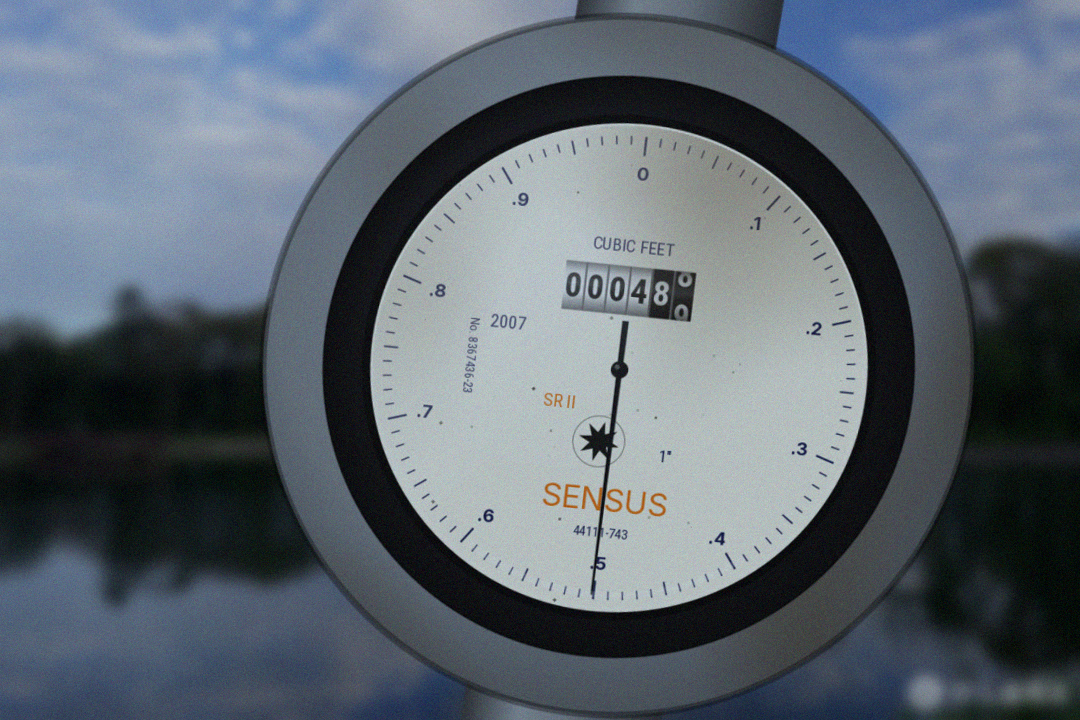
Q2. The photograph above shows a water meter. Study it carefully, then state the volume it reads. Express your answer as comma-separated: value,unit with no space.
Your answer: 488.50,ft³
